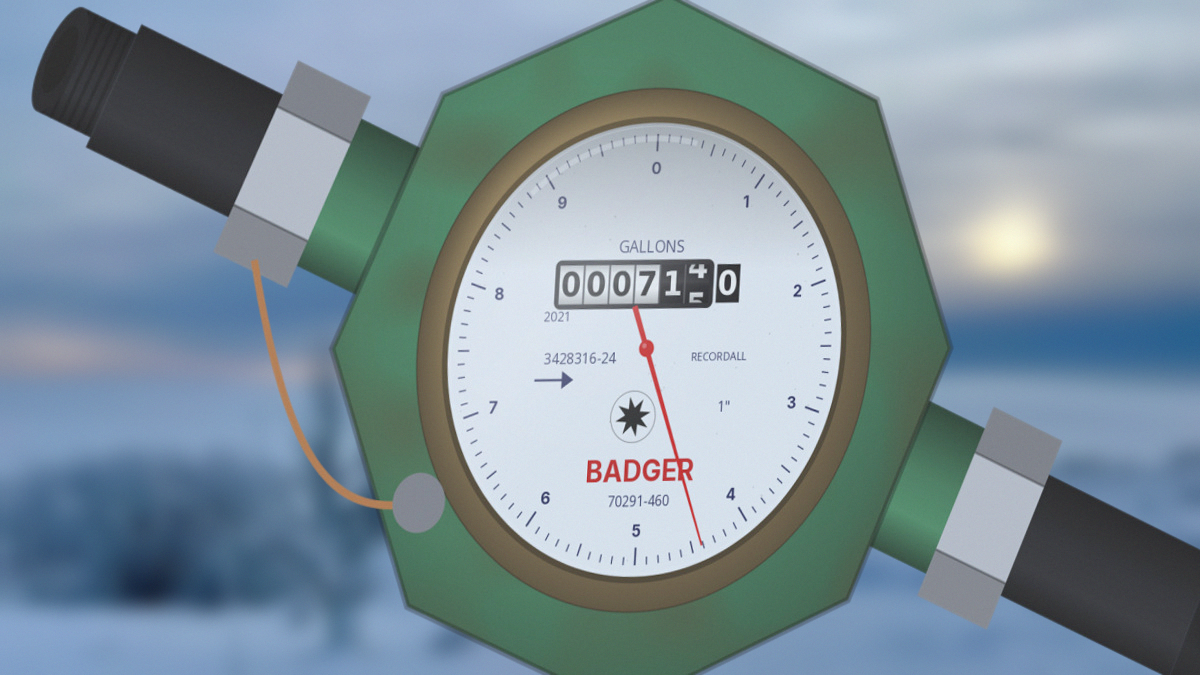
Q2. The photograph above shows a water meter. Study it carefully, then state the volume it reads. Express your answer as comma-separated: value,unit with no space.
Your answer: 7144.4,gal
